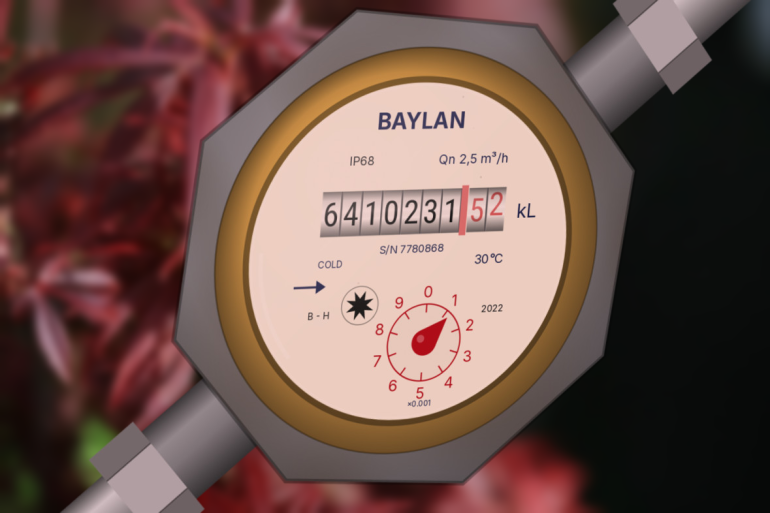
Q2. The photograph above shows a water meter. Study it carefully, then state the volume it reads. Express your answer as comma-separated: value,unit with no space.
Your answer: 6410231.521,kL
